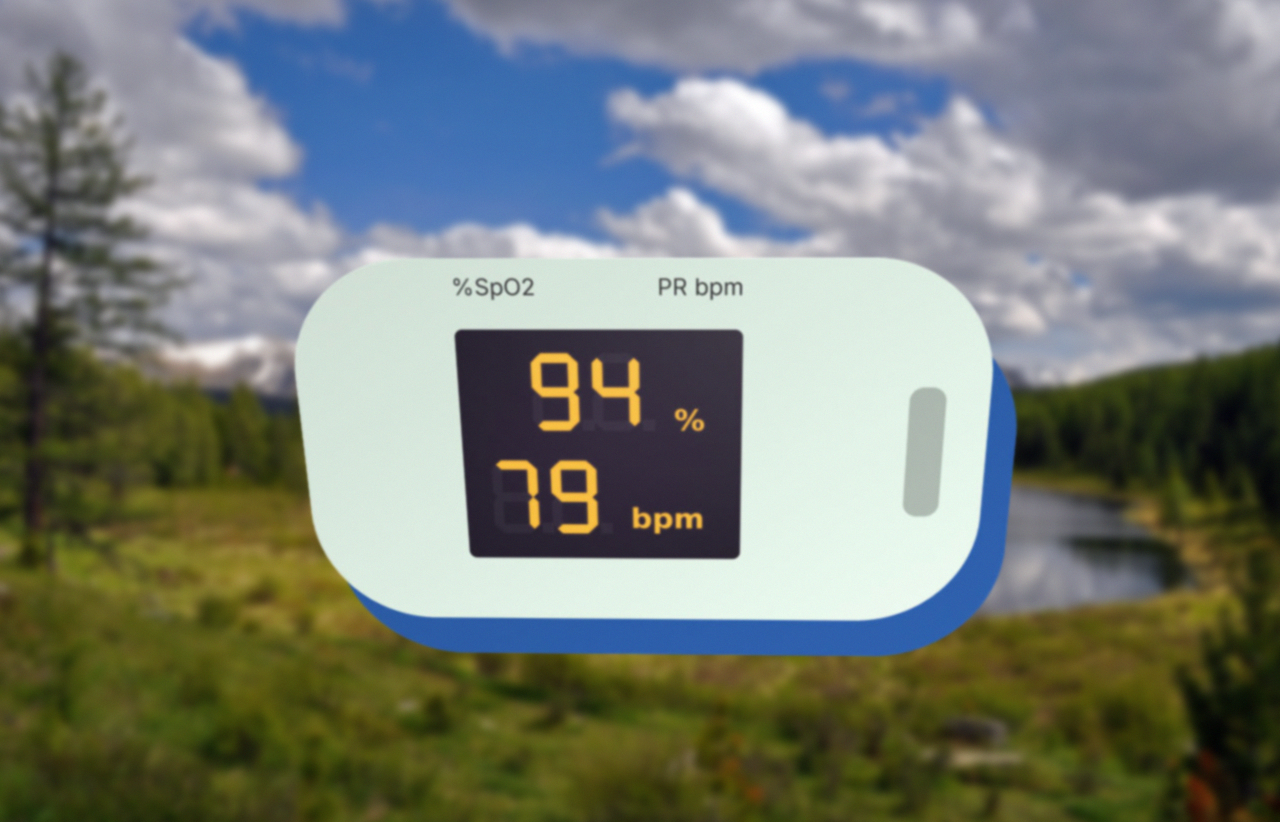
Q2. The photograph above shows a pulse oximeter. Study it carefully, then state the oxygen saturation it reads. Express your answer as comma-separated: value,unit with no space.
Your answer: 94,%
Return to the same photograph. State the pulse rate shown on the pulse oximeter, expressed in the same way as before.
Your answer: 79,bpm
